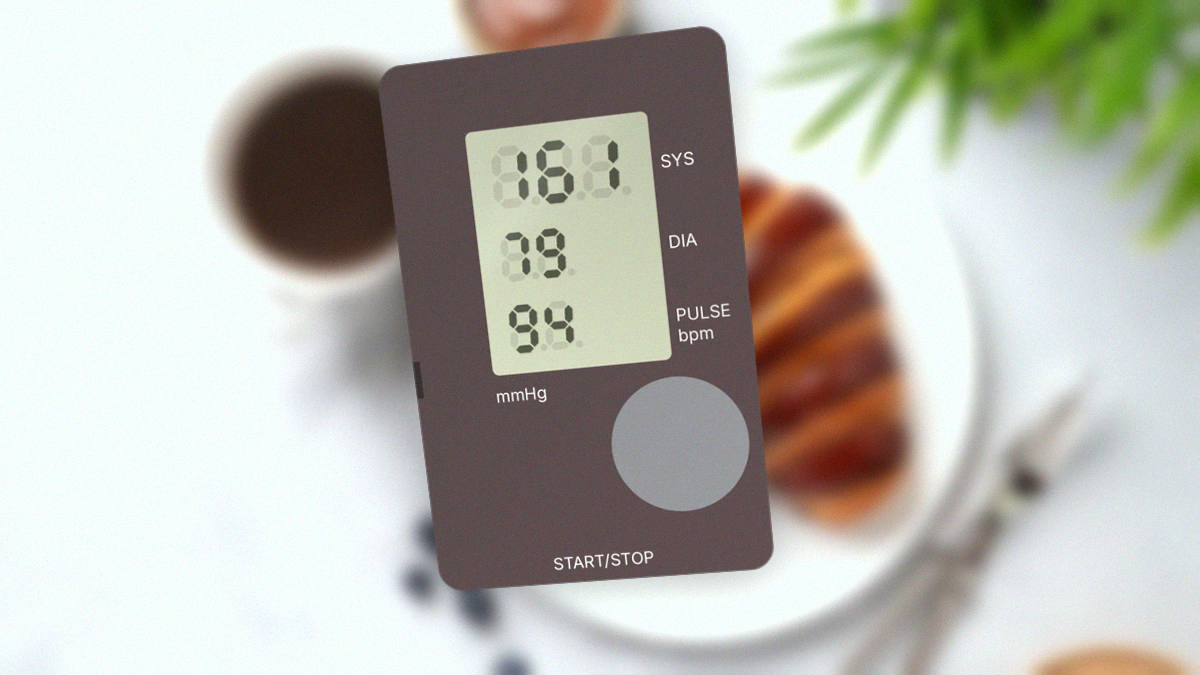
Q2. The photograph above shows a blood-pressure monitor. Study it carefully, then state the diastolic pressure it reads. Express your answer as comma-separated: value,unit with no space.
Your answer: 79,mmHg
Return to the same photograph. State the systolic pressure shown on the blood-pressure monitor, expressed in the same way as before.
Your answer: 161,mmHg
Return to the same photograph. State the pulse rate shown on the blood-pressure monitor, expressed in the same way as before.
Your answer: 94,bpm
